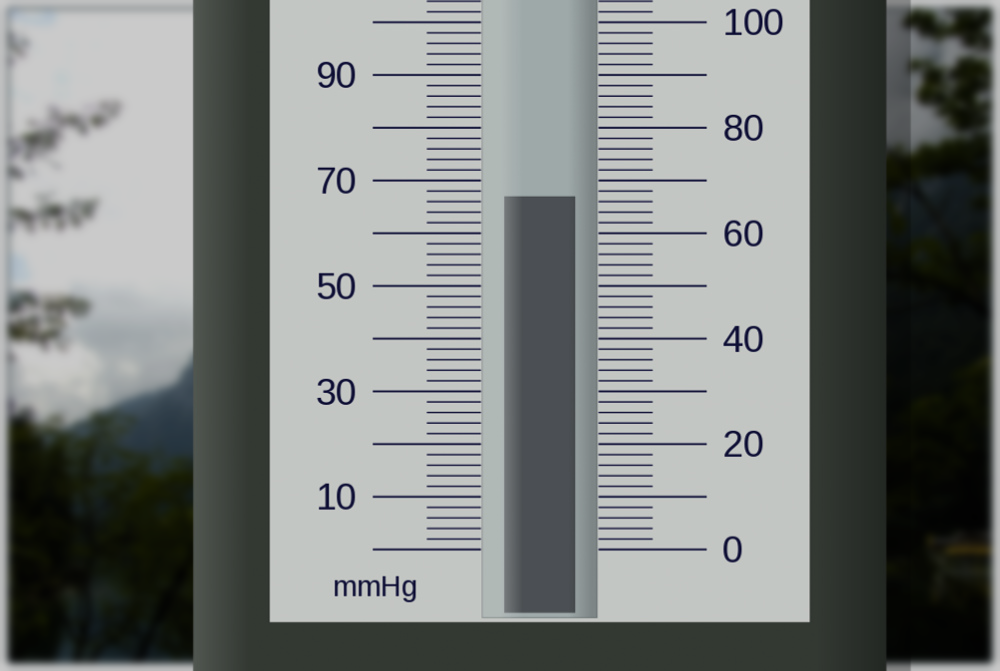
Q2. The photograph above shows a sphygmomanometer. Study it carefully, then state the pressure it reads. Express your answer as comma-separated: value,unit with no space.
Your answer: 67,mmHg
